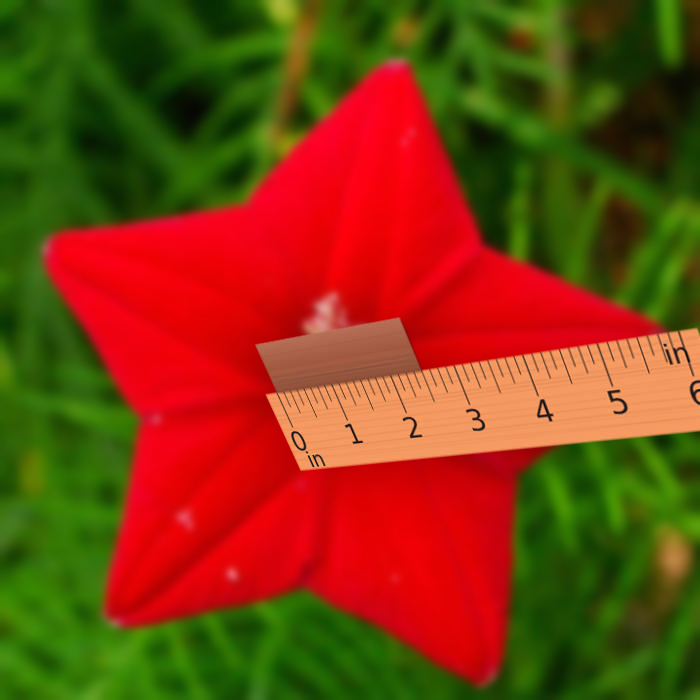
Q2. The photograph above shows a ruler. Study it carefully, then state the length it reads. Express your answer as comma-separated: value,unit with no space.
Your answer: 2.5,in
